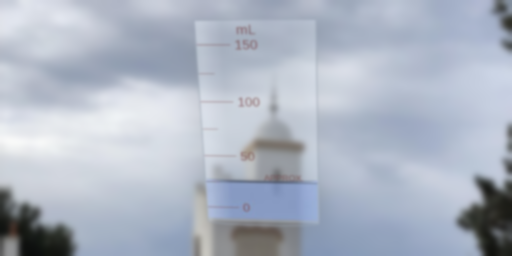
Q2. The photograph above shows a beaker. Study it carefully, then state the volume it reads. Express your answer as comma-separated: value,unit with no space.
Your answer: 25,mL
